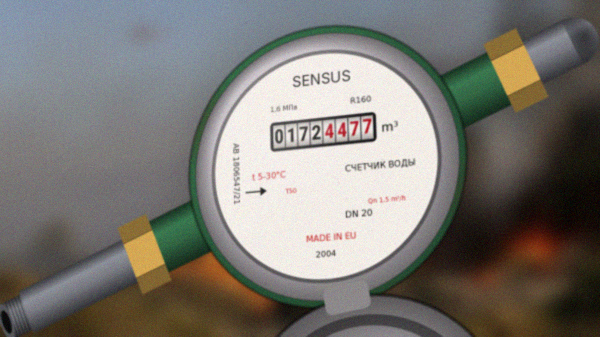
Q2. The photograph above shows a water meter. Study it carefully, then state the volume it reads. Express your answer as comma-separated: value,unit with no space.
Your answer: 172.4477,m³
